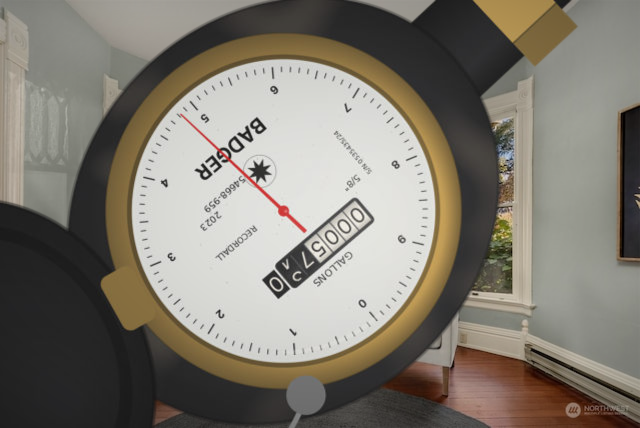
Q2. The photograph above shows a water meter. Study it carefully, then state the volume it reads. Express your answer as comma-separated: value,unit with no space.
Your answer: 5734.8,gal
